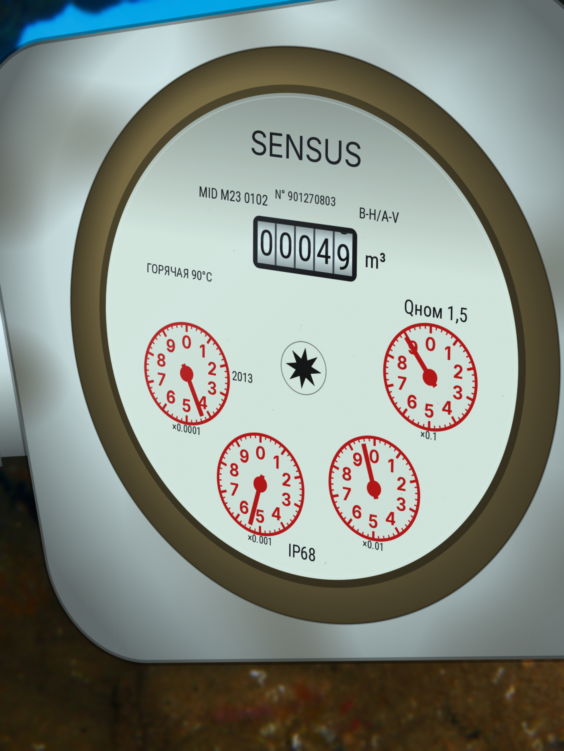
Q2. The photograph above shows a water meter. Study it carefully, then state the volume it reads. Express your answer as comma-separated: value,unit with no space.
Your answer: 48.8954,m³
